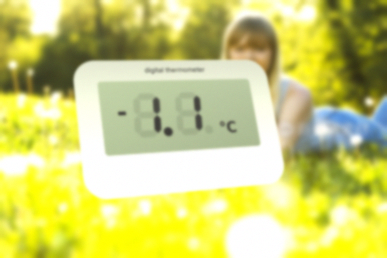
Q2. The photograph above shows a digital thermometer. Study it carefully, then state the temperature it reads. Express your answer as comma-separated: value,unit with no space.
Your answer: -1.1,°C
